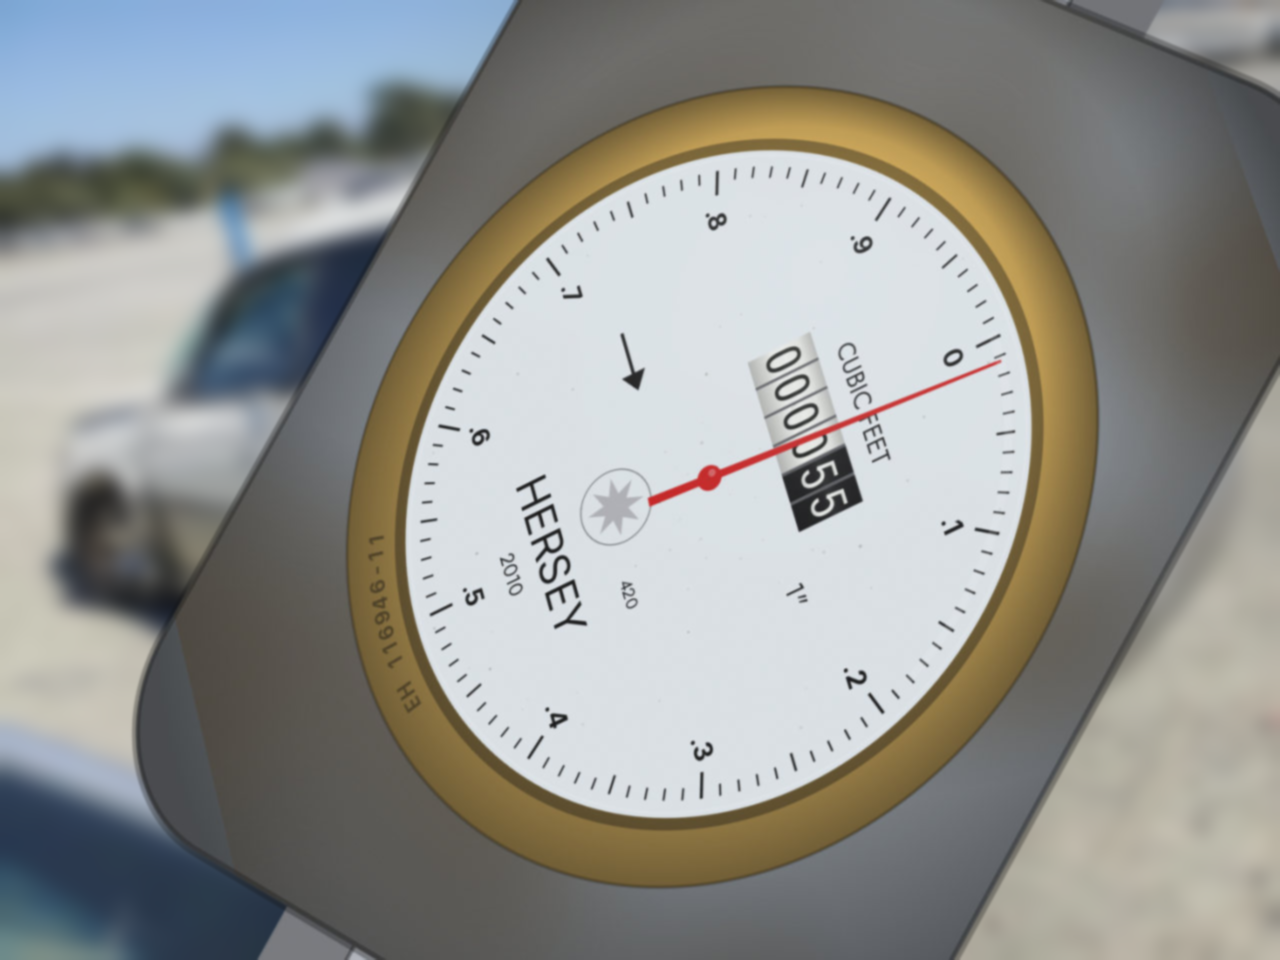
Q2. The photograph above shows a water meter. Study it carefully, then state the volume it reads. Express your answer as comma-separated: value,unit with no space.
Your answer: 55.01,ft³
